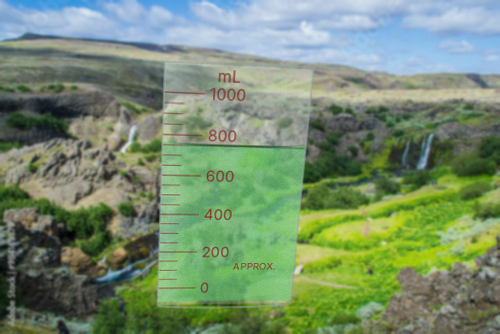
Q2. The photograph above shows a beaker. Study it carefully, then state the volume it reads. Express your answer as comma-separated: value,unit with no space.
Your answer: 750,mL
